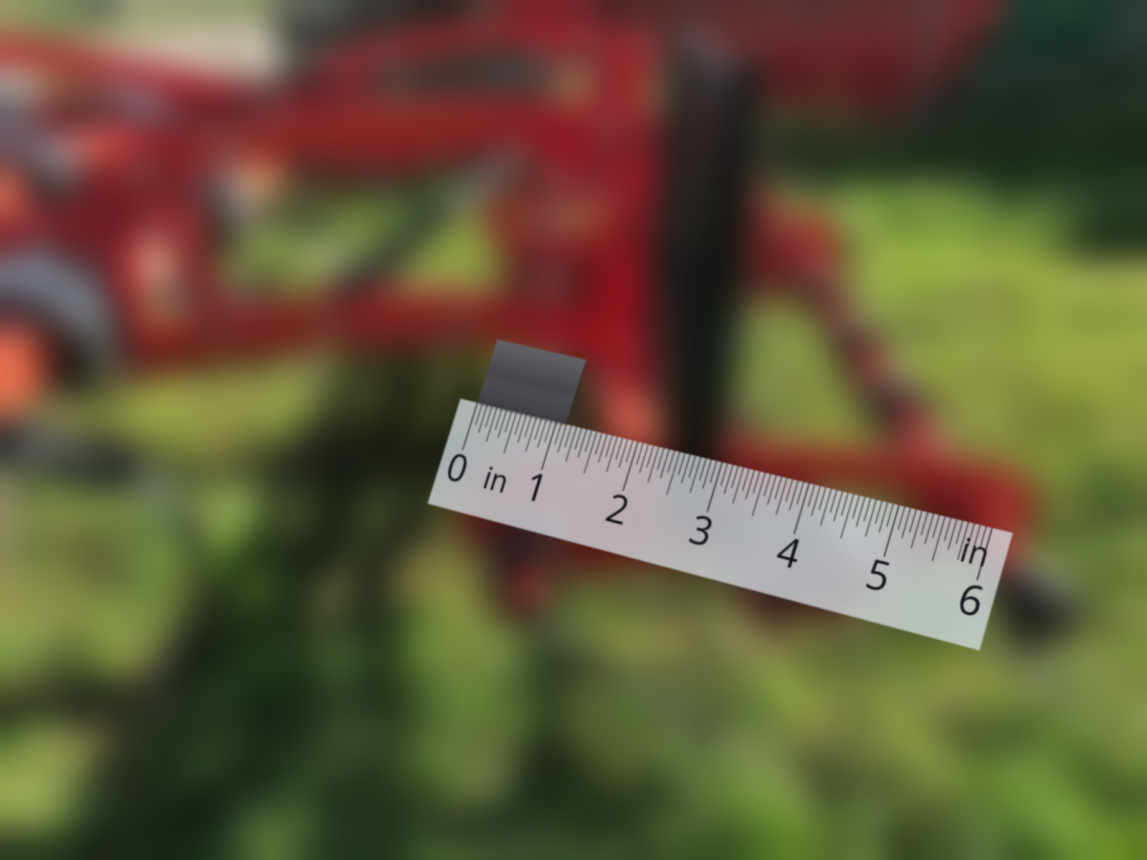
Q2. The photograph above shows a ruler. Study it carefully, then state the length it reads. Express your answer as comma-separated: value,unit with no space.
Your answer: 1.125,in
